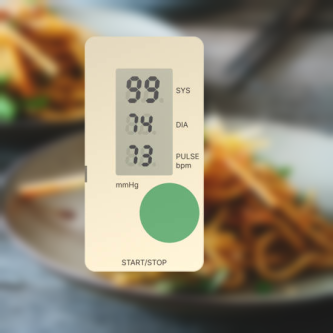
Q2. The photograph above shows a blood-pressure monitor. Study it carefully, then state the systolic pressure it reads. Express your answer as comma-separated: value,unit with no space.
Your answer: 99,mmHg
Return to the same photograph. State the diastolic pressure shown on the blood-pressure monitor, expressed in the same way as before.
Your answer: 74,mmHg
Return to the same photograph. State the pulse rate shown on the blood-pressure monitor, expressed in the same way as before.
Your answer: 73,bpm
